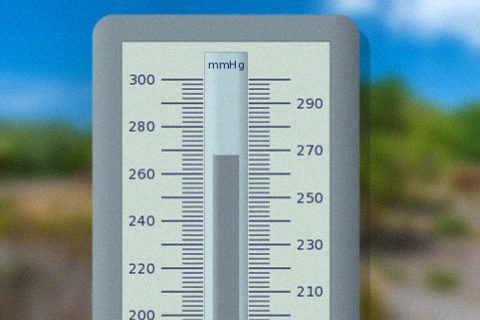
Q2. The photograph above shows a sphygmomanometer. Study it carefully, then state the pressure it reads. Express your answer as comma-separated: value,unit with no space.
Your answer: 268,mmHg
